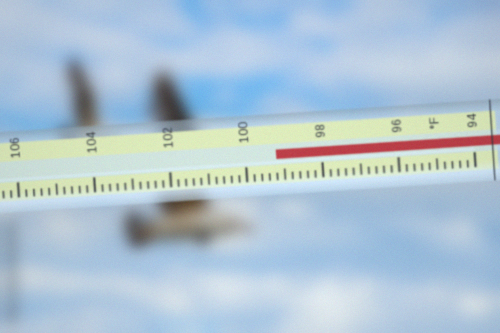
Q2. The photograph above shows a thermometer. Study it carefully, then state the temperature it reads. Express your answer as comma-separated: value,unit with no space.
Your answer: 99.2,°F
